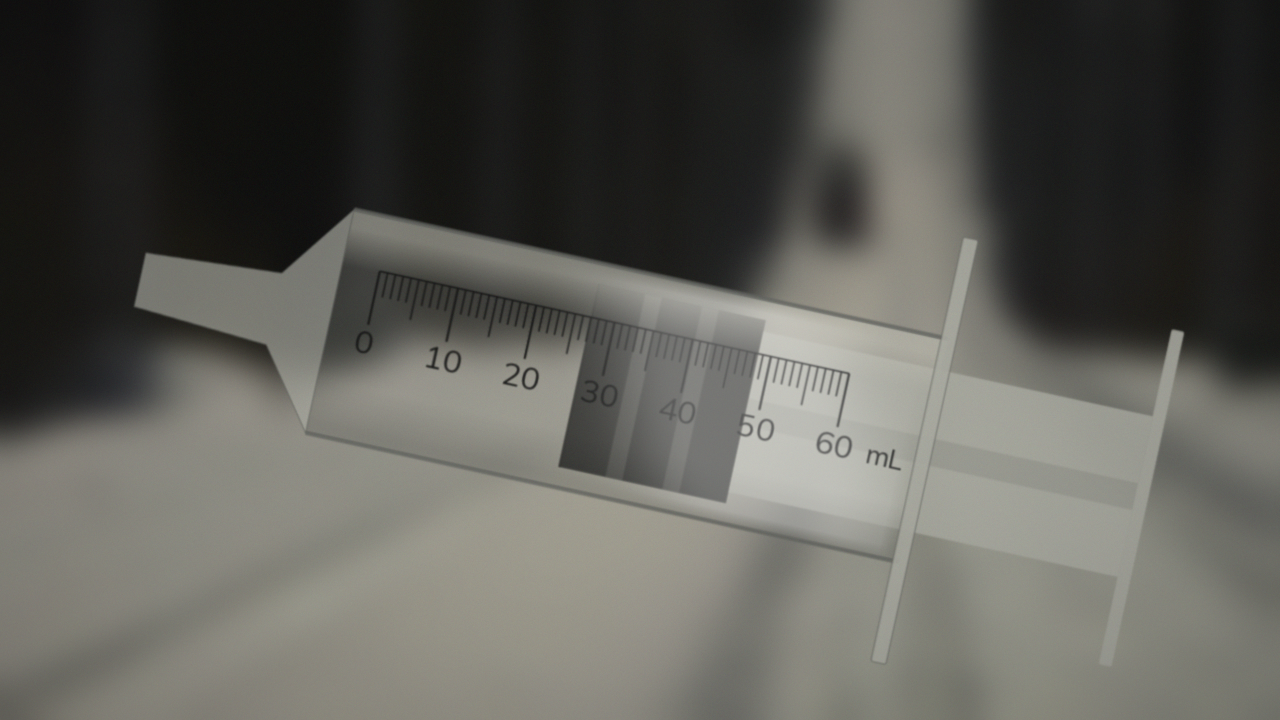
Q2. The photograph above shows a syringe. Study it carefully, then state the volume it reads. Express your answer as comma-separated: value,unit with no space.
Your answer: 27,mL
